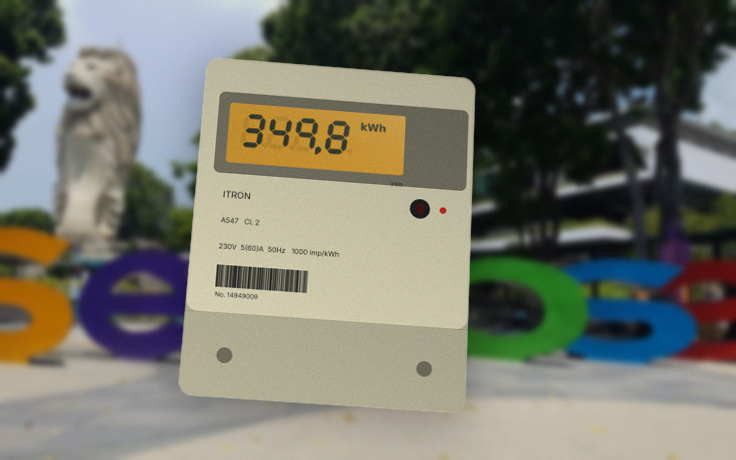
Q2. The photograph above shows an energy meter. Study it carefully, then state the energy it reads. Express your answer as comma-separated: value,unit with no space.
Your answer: 349.8,kWh
